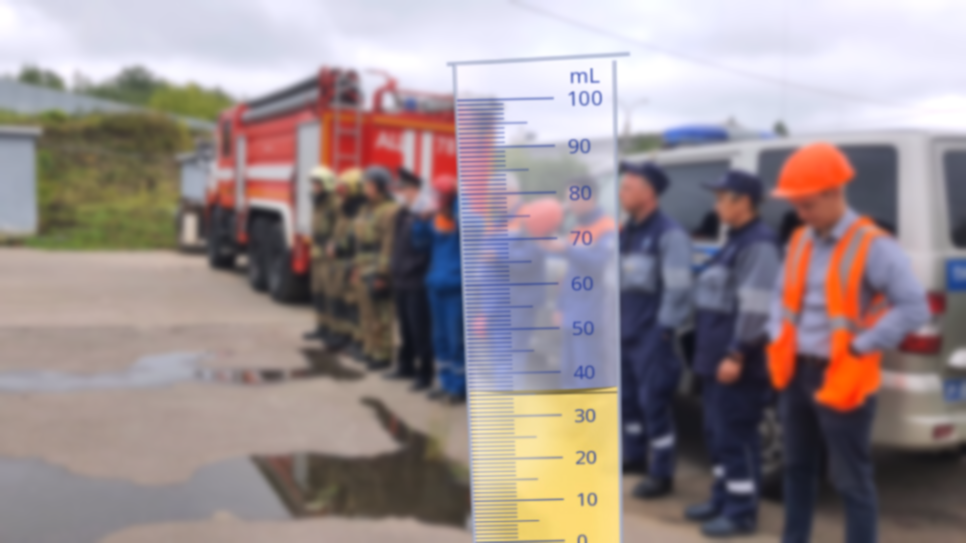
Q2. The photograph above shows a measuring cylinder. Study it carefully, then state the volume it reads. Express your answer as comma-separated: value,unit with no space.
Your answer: 35,mL
